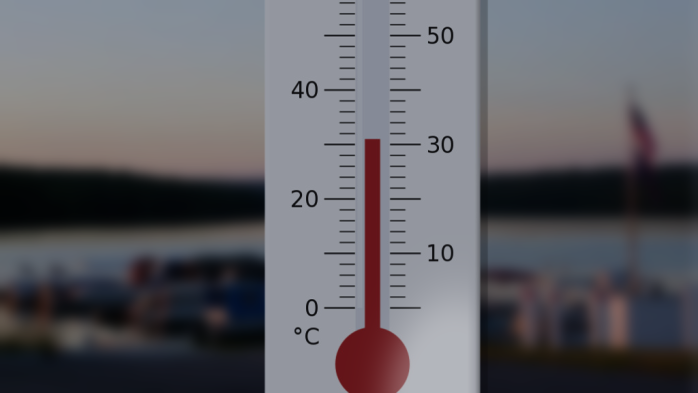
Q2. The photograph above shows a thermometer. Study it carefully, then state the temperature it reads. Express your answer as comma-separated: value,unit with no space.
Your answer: 31,°C
